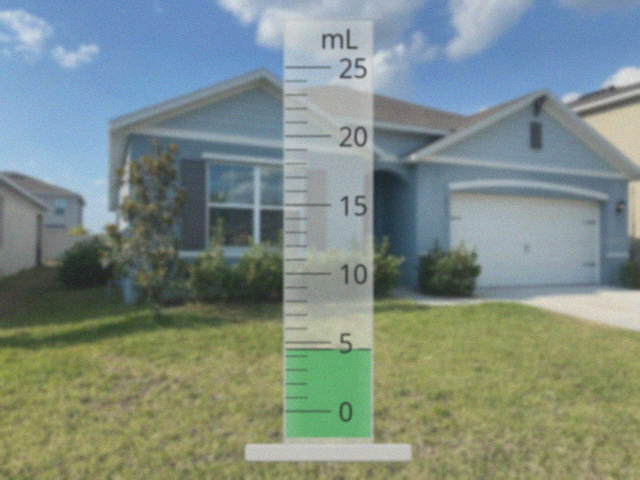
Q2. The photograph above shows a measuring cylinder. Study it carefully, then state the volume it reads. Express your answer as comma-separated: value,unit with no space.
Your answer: 4.5,mL
